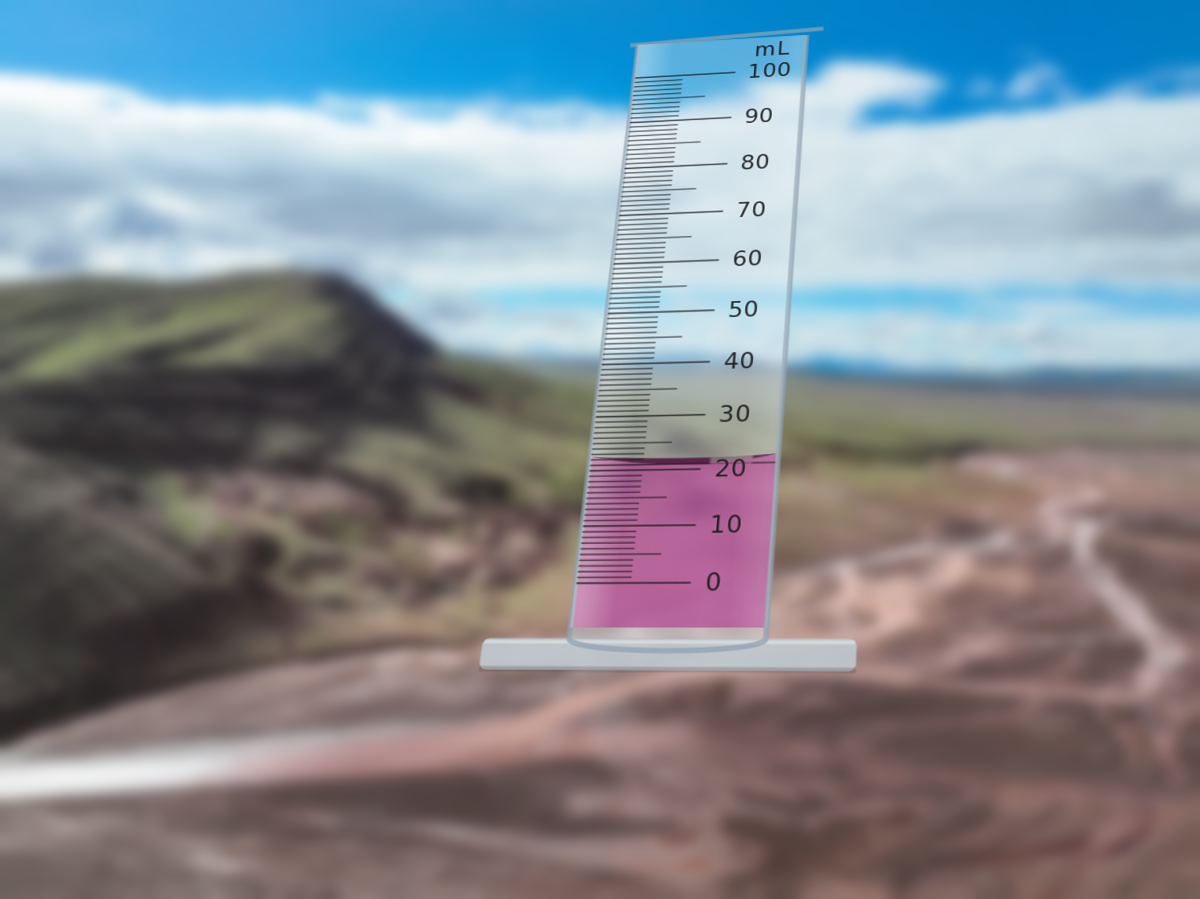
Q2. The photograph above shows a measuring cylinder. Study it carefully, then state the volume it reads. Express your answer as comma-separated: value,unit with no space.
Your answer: 21,mL
